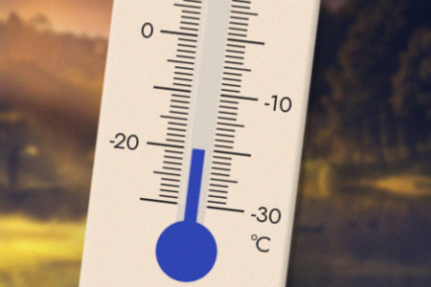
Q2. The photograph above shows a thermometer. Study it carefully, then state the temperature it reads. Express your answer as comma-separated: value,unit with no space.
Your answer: -20,°C
